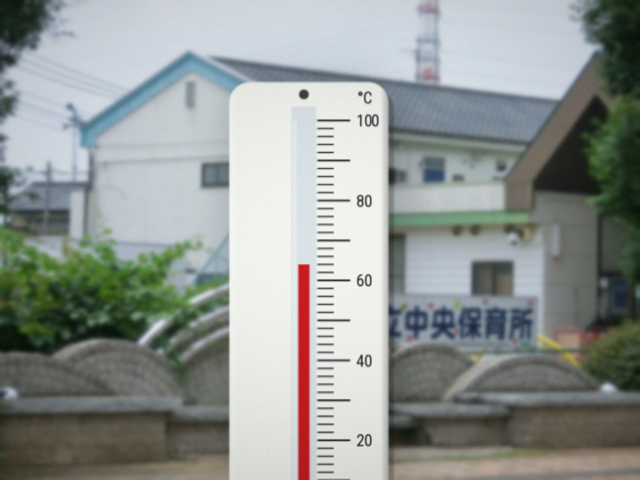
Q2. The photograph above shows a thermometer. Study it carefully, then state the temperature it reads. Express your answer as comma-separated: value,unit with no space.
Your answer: 64,°C
